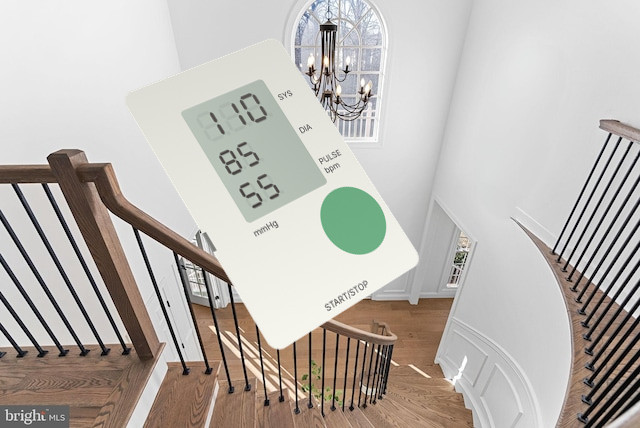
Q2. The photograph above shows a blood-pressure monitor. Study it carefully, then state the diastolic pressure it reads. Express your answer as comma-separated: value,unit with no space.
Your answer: 85,mmHg
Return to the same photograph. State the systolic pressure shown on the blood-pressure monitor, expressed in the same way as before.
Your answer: 110,mmHg
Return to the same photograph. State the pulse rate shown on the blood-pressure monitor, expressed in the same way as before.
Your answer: 55,bpm
